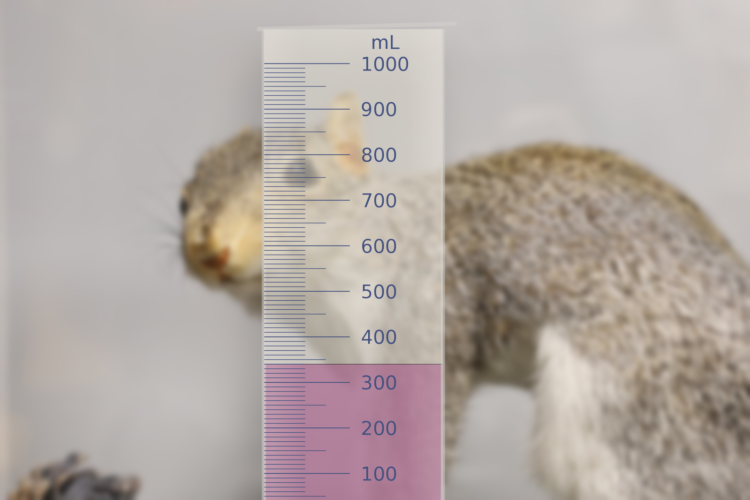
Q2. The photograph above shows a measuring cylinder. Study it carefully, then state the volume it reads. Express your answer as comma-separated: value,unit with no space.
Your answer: 340,mL
